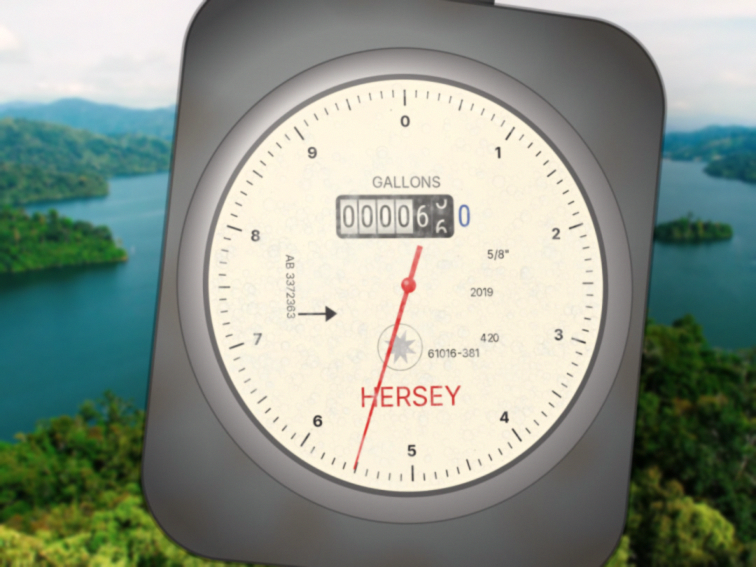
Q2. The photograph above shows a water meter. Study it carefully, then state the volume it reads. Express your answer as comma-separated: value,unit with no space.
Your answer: 655.5,gal
